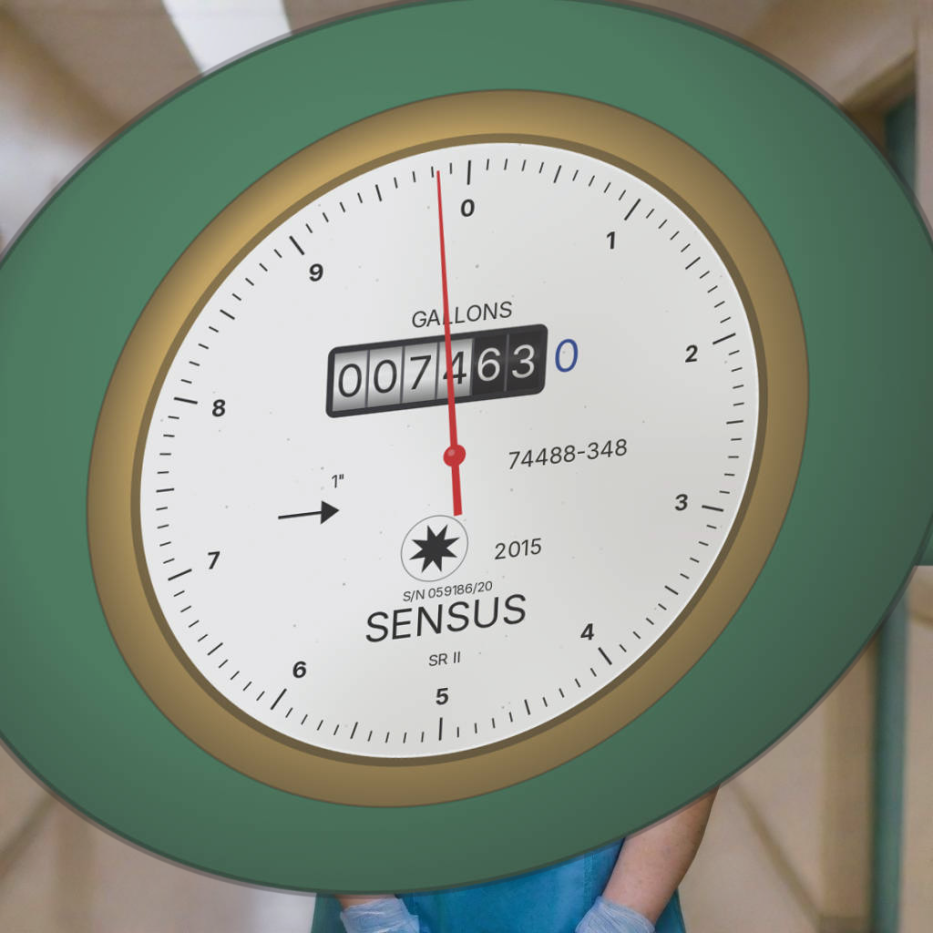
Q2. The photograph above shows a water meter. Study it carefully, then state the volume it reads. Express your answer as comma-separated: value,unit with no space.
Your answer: 74629.8,gal
